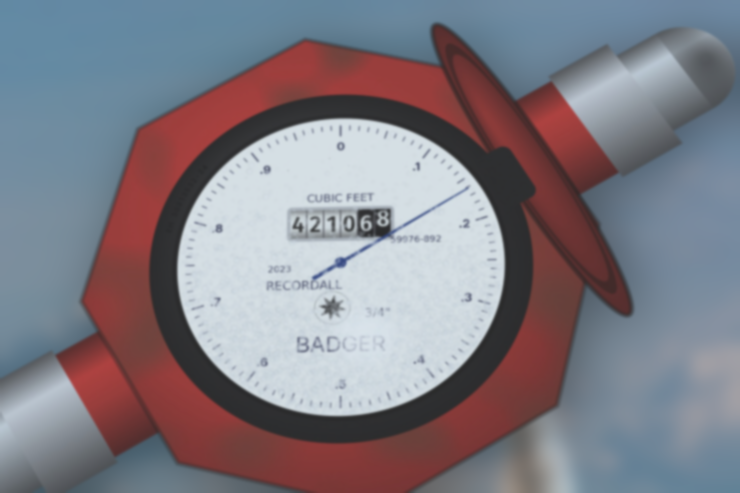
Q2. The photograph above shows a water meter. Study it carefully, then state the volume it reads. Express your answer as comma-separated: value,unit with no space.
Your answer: 421068.16,ft³
